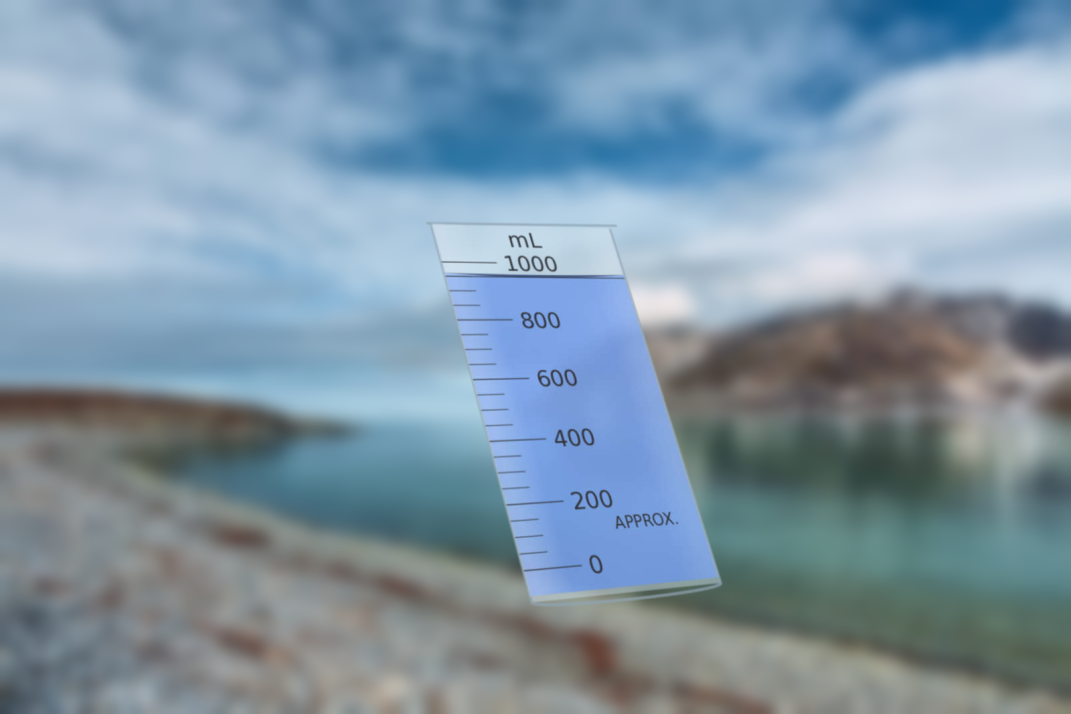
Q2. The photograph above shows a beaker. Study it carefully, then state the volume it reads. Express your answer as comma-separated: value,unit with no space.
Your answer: 950,mL
